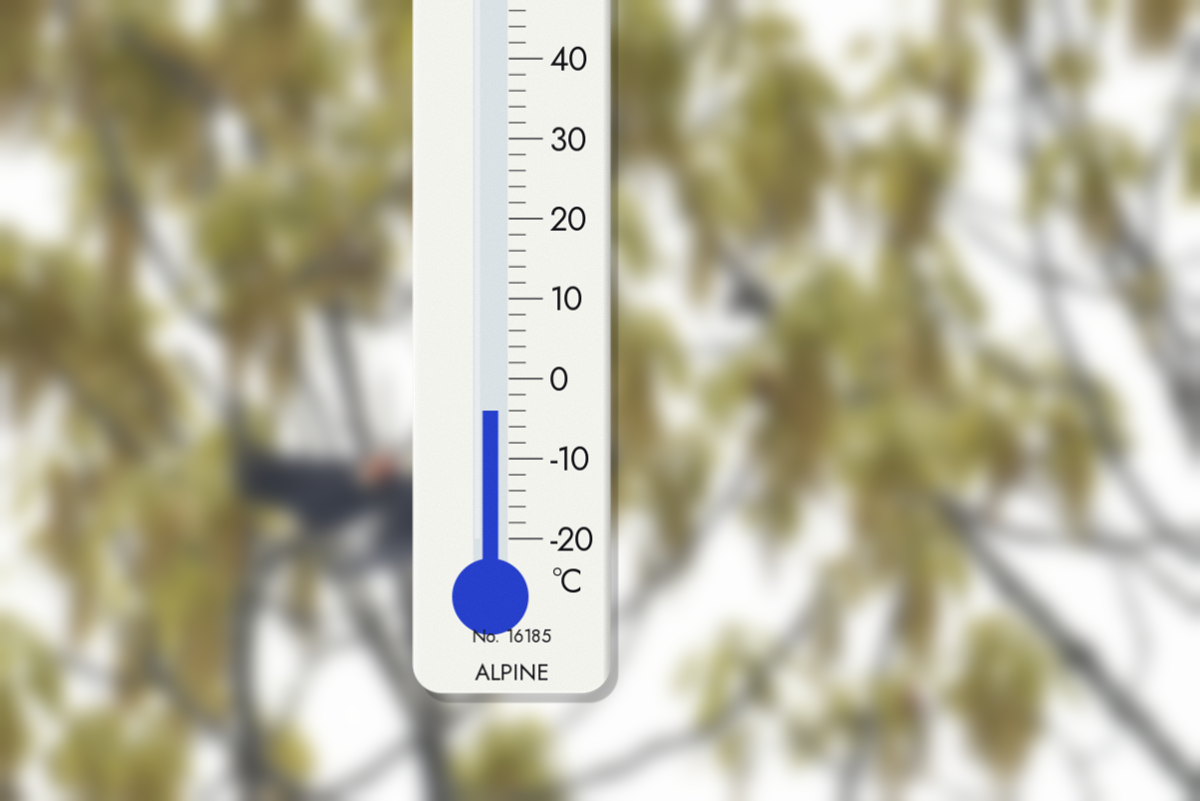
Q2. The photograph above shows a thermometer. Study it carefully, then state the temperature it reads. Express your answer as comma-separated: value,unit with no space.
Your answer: -4,°C
